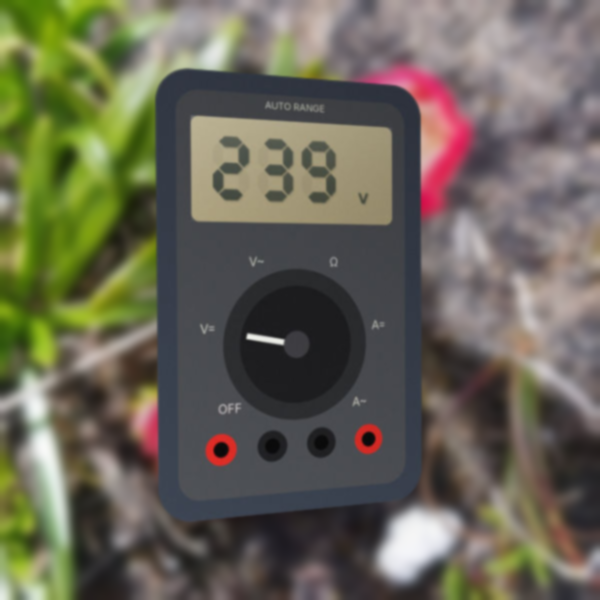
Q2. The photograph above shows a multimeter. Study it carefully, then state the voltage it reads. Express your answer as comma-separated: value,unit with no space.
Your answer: 239,V
